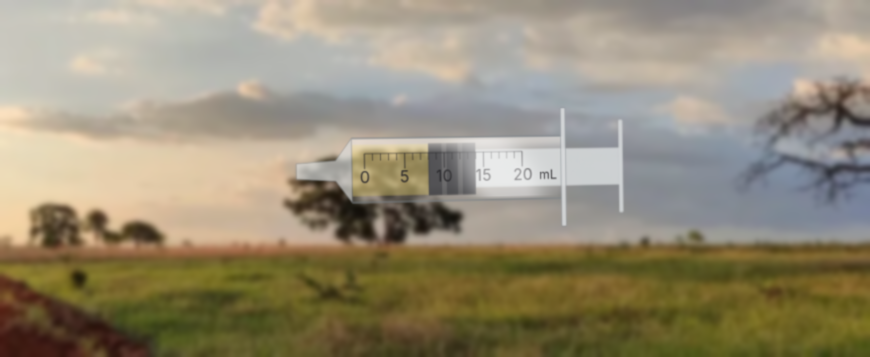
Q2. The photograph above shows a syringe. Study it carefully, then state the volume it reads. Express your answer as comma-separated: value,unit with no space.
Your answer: 8,mL
